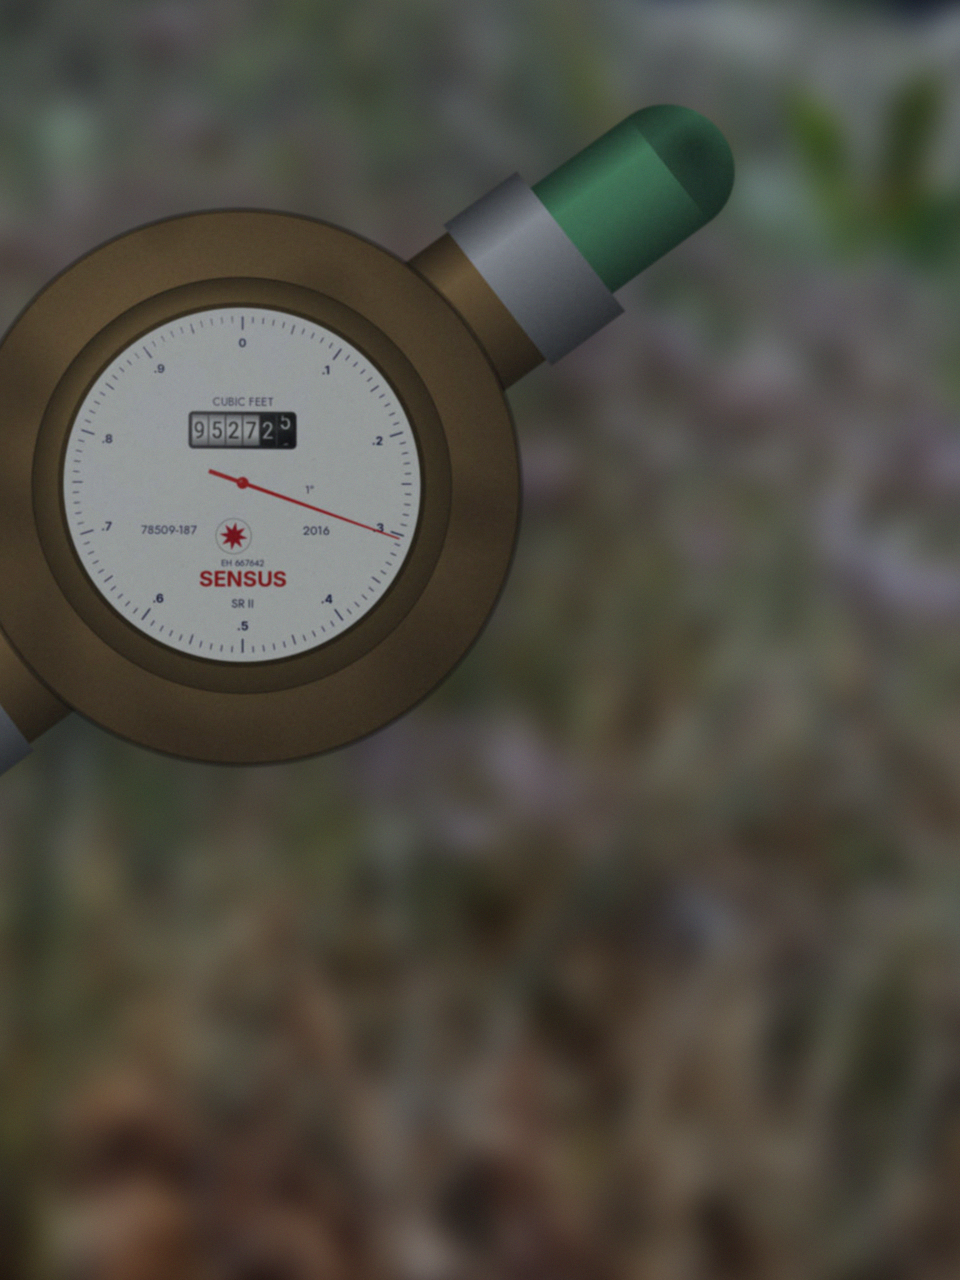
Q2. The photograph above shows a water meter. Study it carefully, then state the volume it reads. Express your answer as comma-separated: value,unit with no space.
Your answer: 952725.30,ft³
